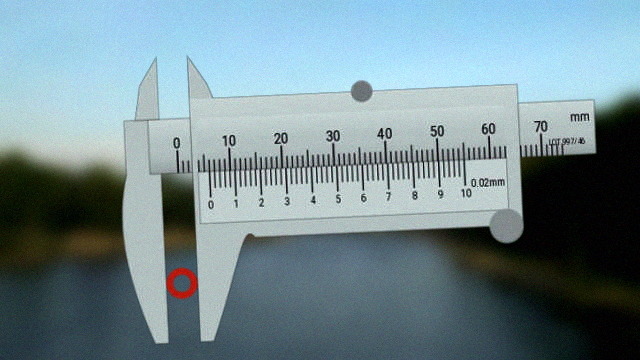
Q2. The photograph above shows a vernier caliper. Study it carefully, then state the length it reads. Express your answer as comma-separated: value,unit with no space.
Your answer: 6.0,mm
